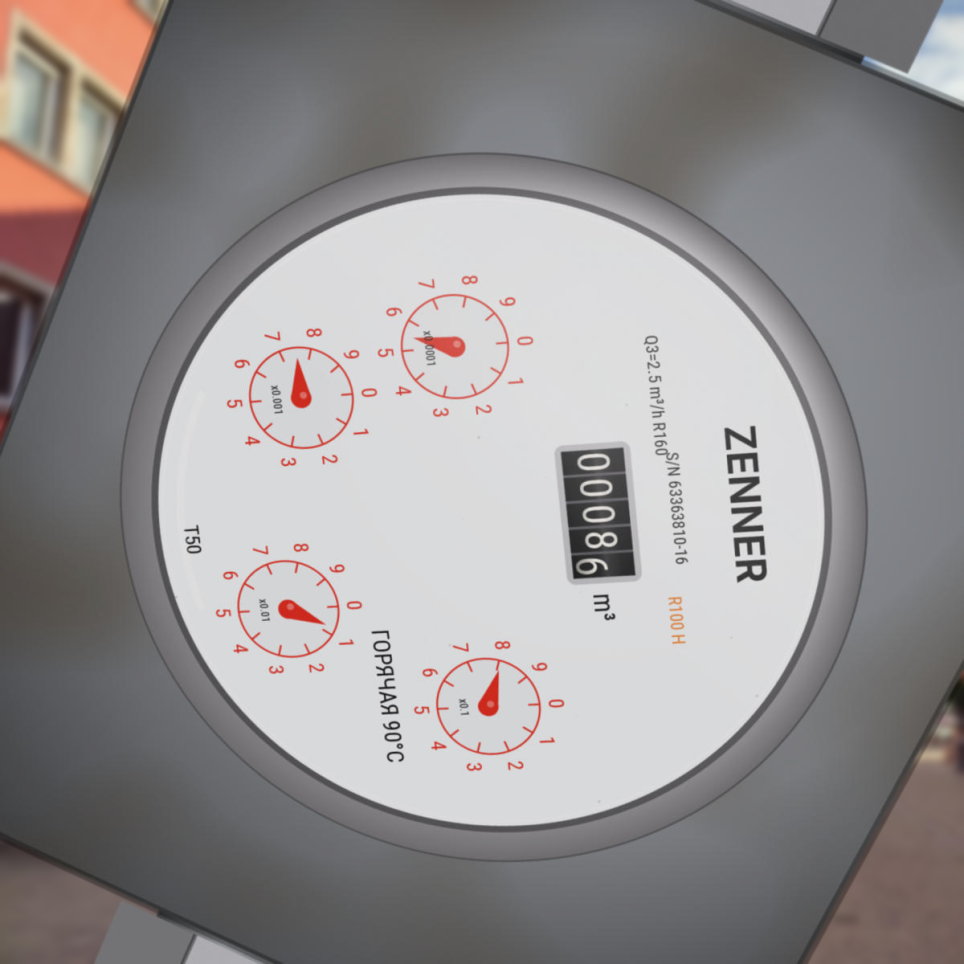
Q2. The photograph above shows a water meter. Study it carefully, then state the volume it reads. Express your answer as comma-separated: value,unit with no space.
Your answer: 85.8075,m³
